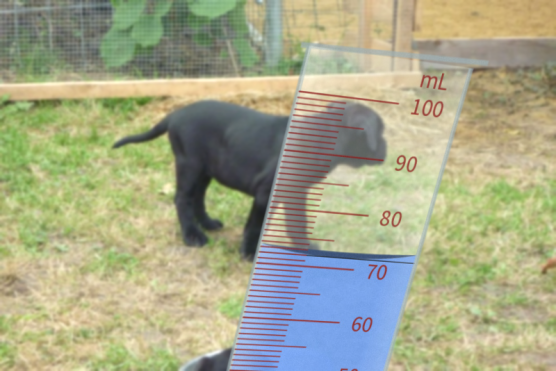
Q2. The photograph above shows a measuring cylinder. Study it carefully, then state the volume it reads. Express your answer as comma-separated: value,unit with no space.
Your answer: 72,mL
